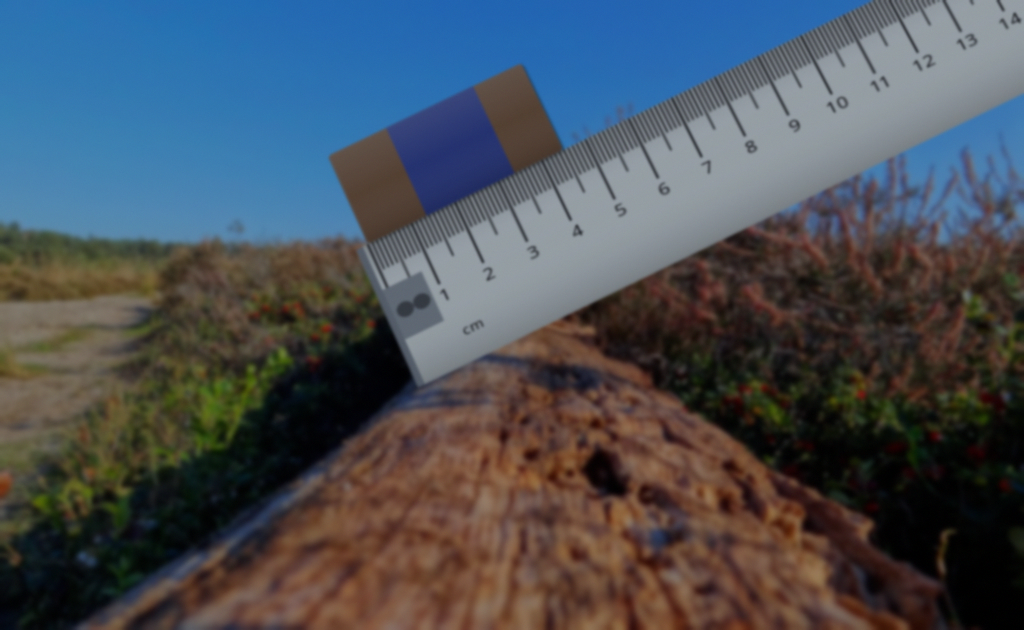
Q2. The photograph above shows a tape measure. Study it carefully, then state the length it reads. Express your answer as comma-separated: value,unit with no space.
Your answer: 4.5,cm
